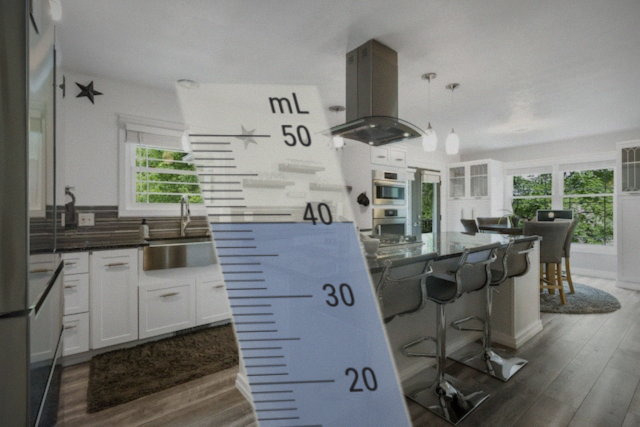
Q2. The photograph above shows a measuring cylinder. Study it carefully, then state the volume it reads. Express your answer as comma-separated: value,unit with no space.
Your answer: 39,mL
